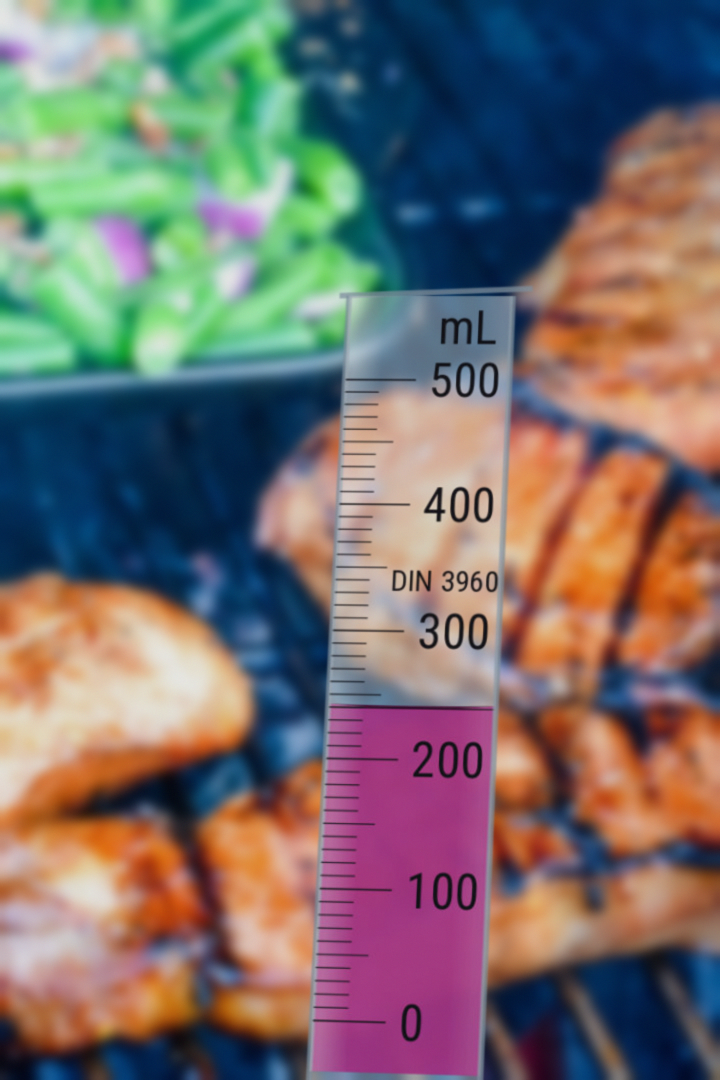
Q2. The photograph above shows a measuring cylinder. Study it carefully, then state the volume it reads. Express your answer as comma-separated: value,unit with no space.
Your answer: 240,mL
